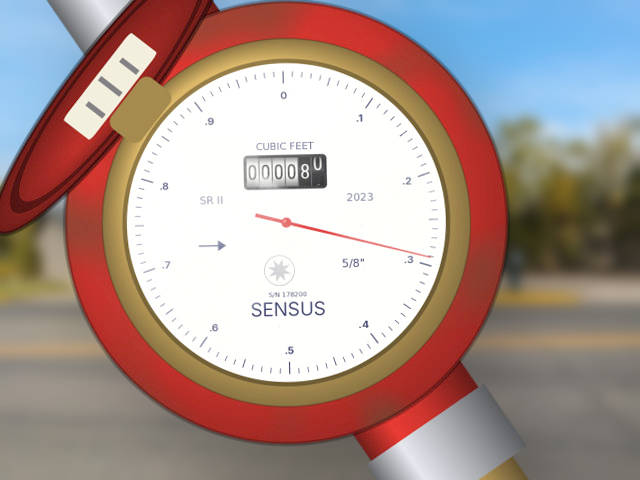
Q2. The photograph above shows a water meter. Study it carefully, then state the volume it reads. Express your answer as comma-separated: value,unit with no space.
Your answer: 80.29,ft³
